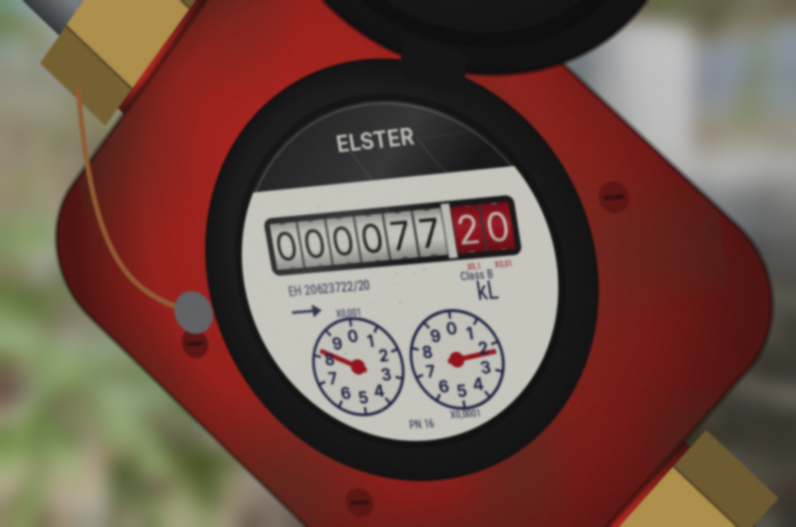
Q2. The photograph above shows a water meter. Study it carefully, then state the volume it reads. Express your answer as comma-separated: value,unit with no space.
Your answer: 77.2082,kL
